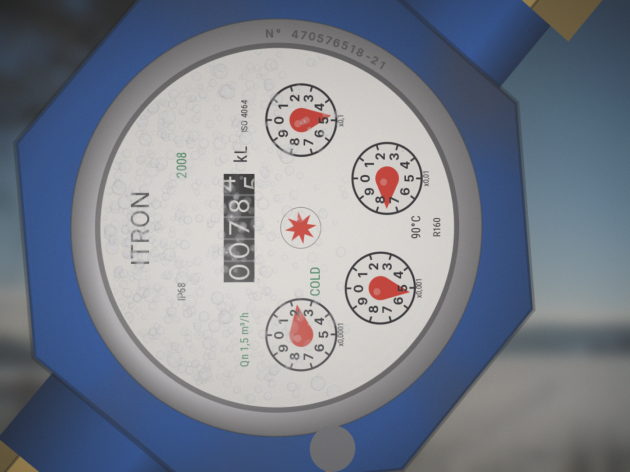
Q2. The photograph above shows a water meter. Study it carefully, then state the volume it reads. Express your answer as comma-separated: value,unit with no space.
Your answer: 784.4752,kL
